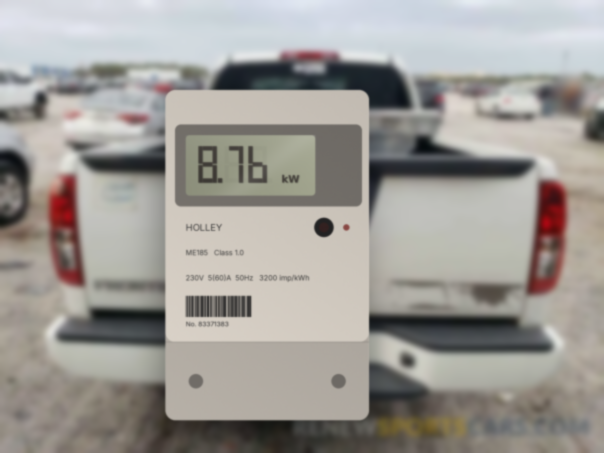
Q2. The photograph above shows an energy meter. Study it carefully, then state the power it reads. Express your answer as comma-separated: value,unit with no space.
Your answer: 8.76,kW
